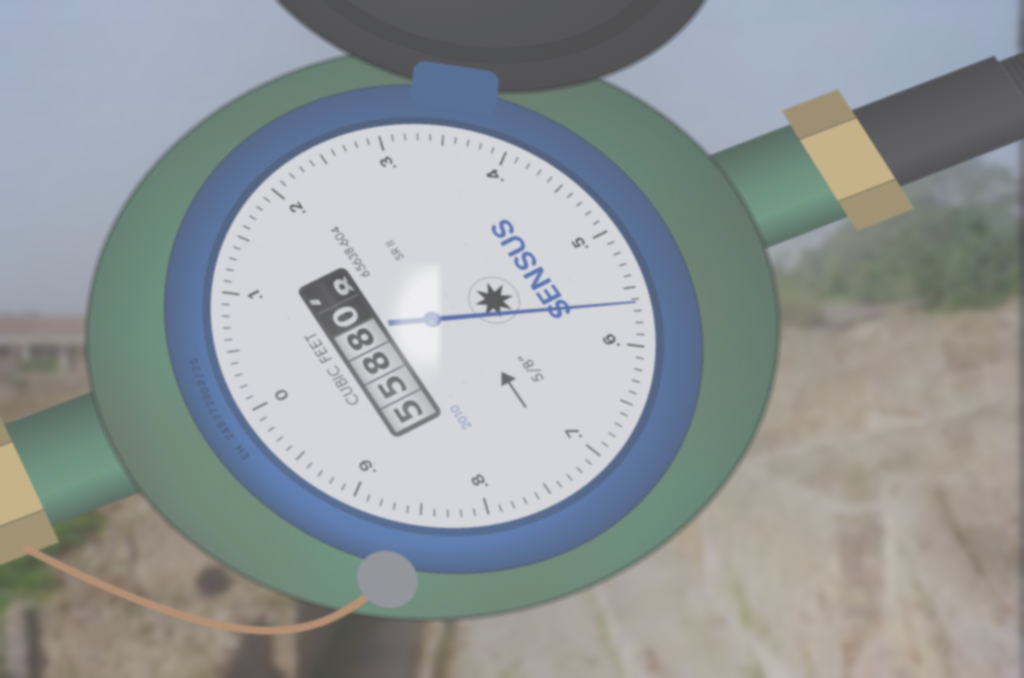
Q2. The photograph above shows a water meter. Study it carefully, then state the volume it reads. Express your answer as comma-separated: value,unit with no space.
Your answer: 558807.56,ft³
